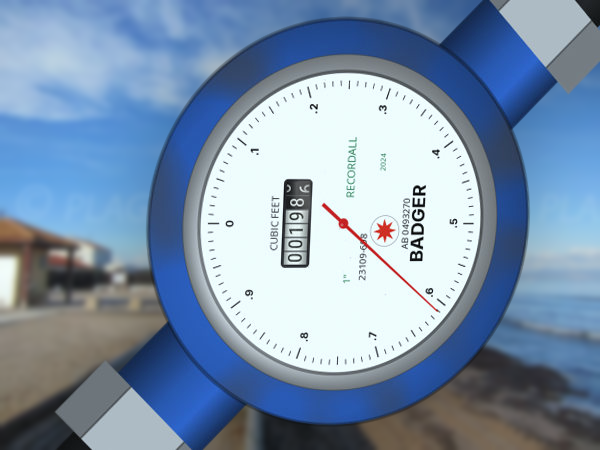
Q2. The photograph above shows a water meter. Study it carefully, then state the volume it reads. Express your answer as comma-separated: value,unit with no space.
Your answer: 1985.61,ft³
